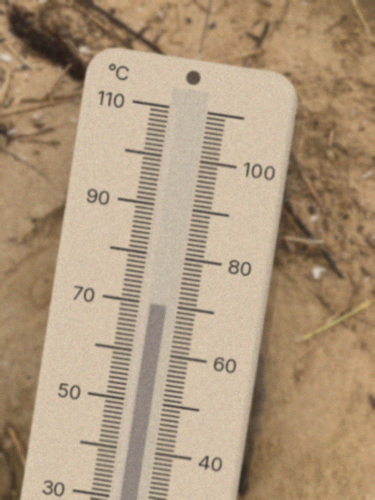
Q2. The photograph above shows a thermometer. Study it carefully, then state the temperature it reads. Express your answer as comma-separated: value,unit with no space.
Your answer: 70,°C
